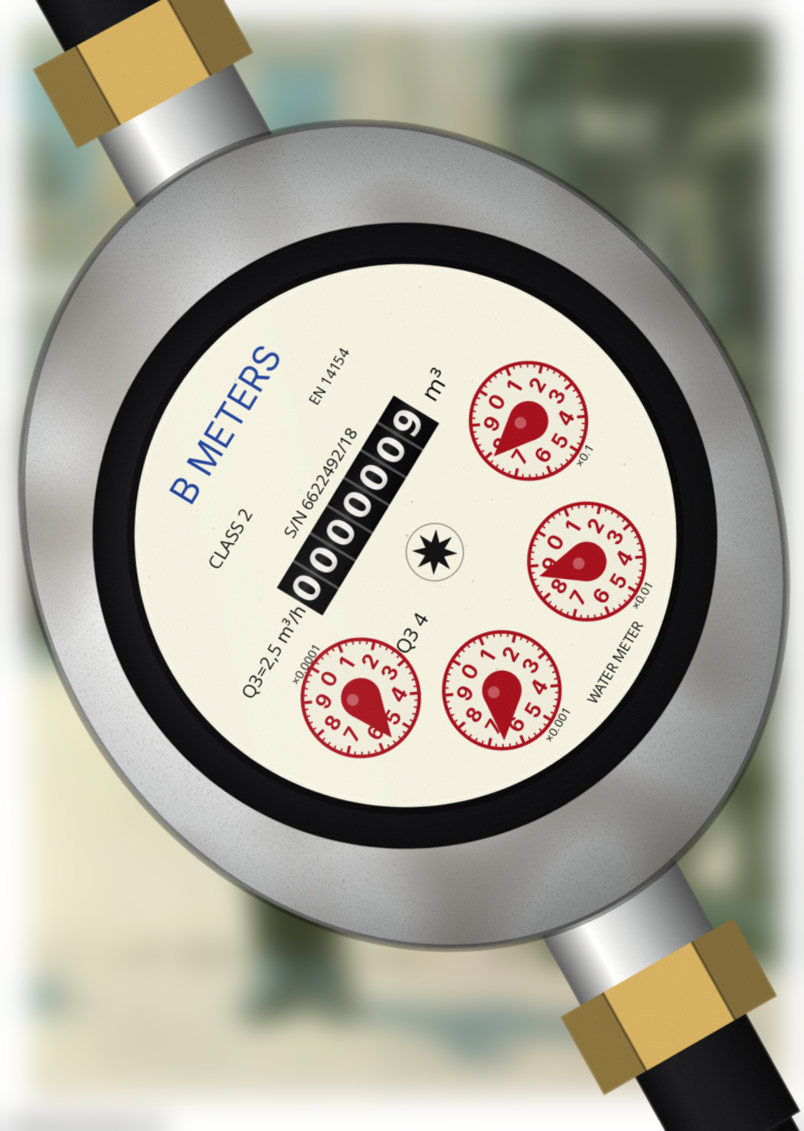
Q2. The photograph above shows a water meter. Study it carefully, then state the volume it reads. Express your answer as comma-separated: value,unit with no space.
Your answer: 9.7865,m³
